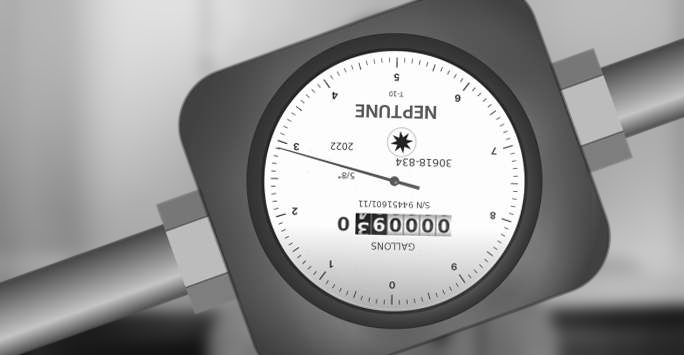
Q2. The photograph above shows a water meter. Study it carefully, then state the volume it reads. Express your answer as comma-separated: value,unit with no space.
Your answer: 932.9,gal
